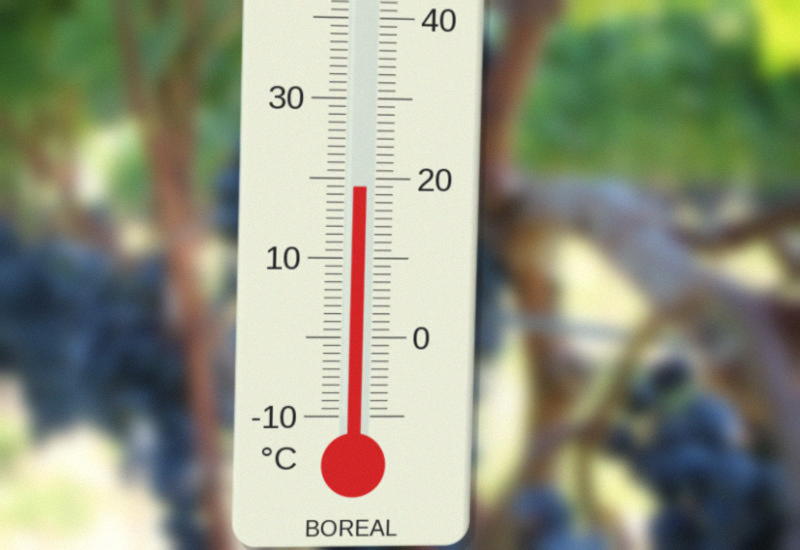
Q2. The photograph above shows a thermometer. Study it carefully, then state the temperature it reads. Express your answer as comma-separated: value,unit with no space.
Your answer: 19,°C
